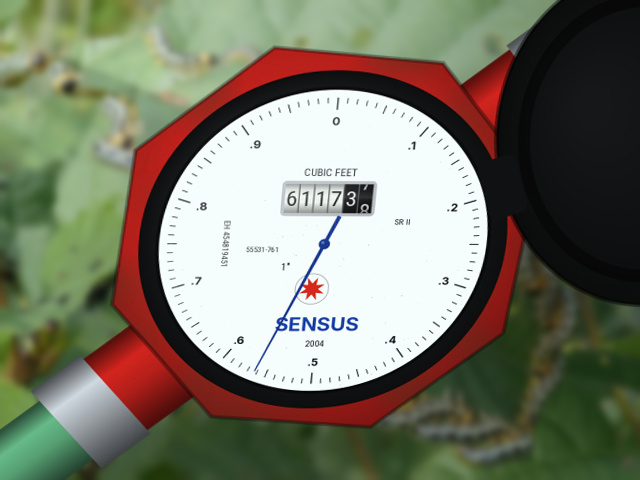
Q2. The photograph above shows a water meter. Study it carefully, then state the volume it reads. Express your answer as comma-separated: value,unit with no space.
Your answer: 611737.56,ft³
